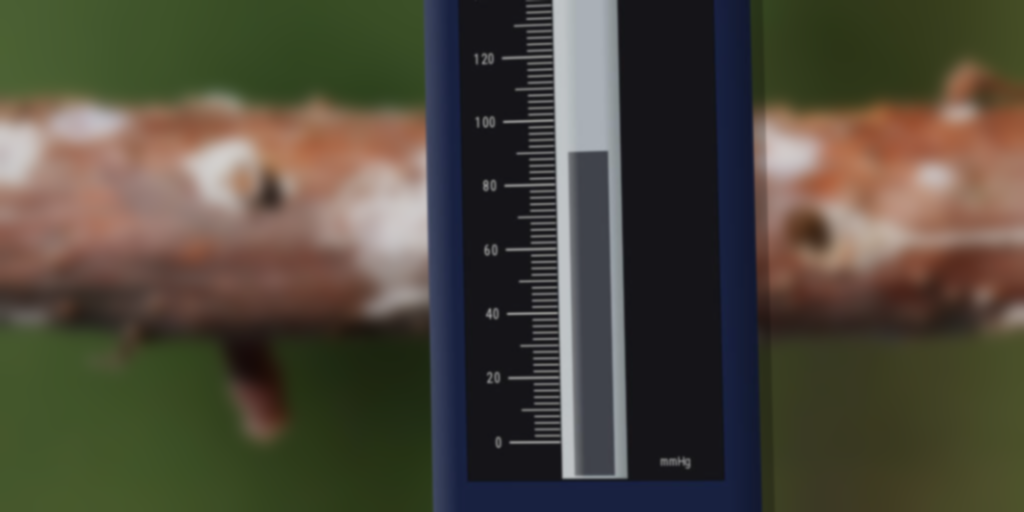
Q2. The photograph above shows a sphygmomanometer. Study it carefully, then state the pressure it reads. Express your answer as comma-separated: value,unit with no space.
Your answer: 90,mmHg
